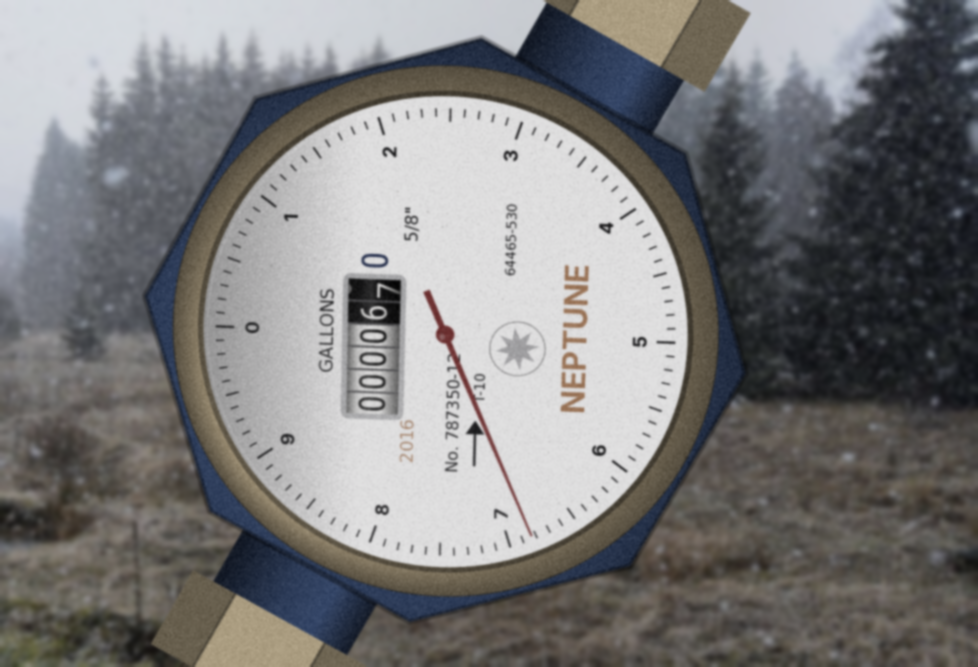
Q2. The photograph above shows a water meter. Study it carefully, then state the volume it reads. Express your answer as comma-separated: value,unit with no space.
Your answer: 666.8,gal
